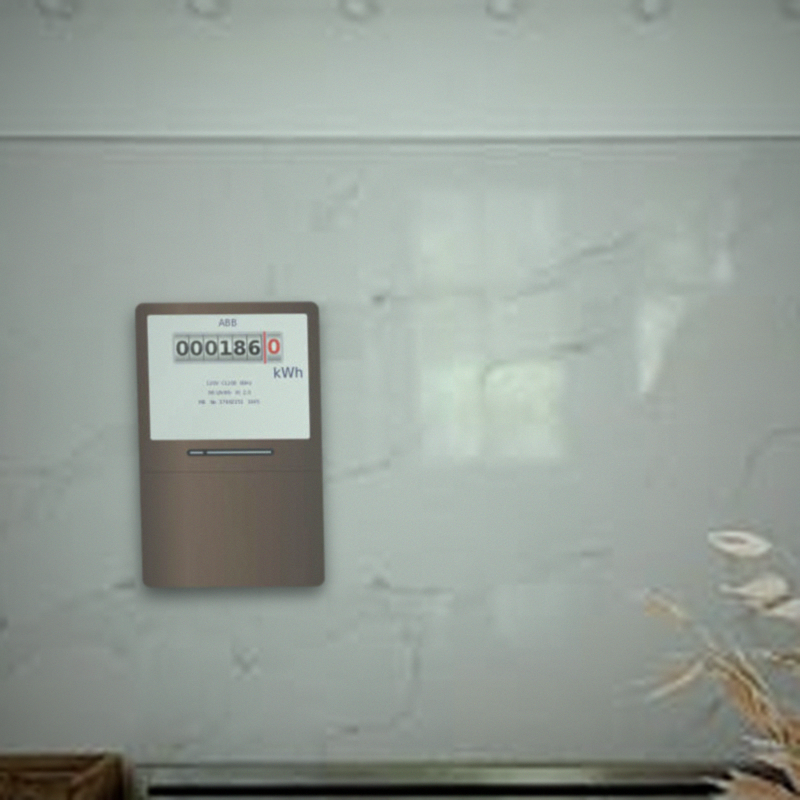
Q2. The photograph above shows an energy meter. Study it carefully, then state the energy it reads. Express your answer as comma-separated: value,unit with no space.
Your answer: 186.0,kWh
